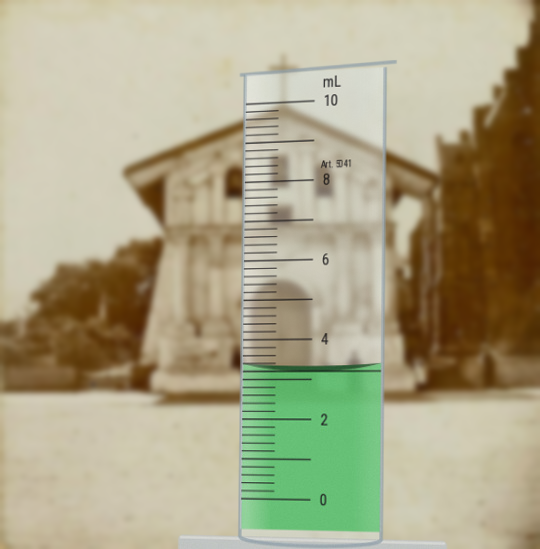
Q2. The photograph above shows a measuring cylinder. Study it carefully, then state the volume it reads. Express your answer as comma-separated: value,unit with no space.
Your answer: 3.2,mL
